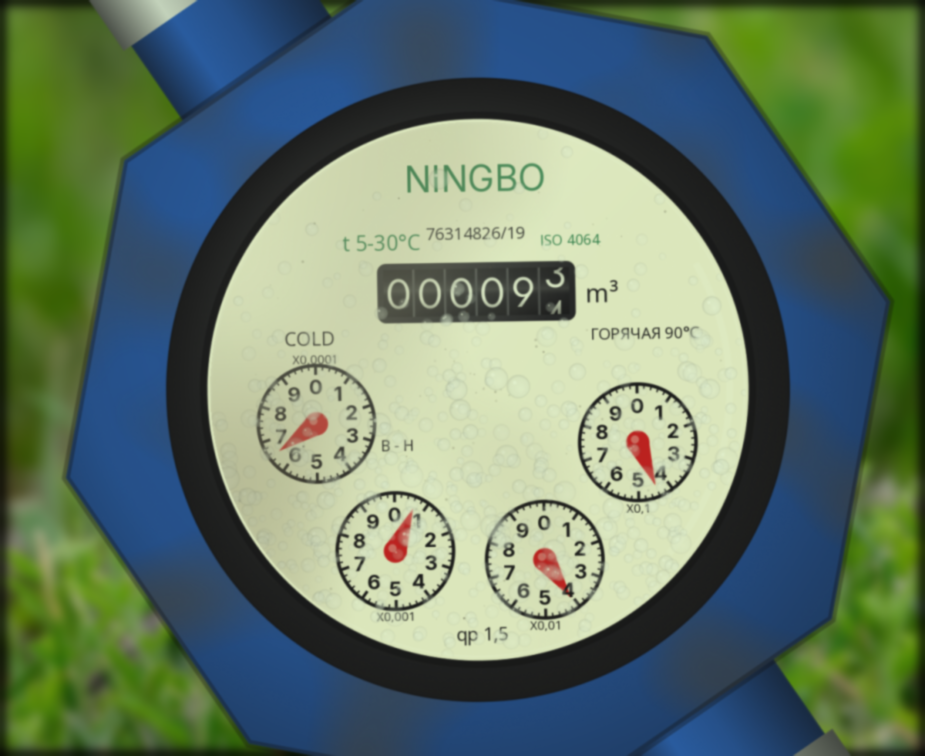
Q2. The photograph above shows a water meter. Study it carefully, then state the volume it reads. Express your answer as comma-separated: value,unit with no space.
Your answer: 93.4406,m³
